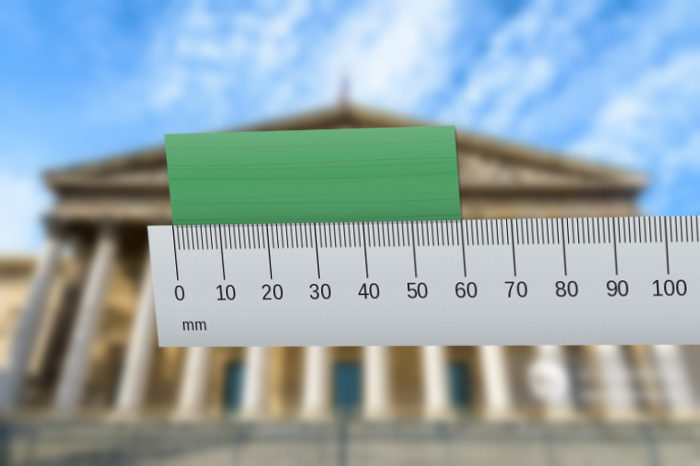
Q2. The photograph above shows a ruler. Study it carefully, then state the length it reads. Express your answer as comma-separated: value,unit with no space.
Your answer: 60,mm
